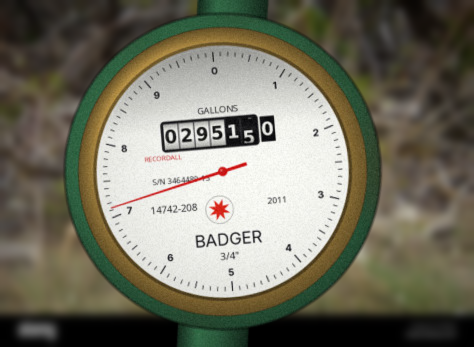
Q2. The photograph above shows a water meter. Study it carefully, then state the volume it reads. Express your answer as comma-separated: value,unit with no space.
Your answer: 295147.1,gal
